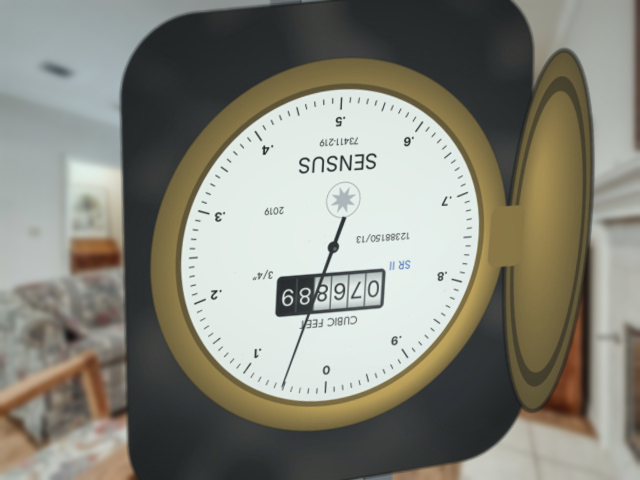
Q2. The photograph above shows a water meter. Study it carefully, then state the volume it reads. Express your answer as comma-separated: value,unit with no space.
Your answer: 76889.05,ft³
